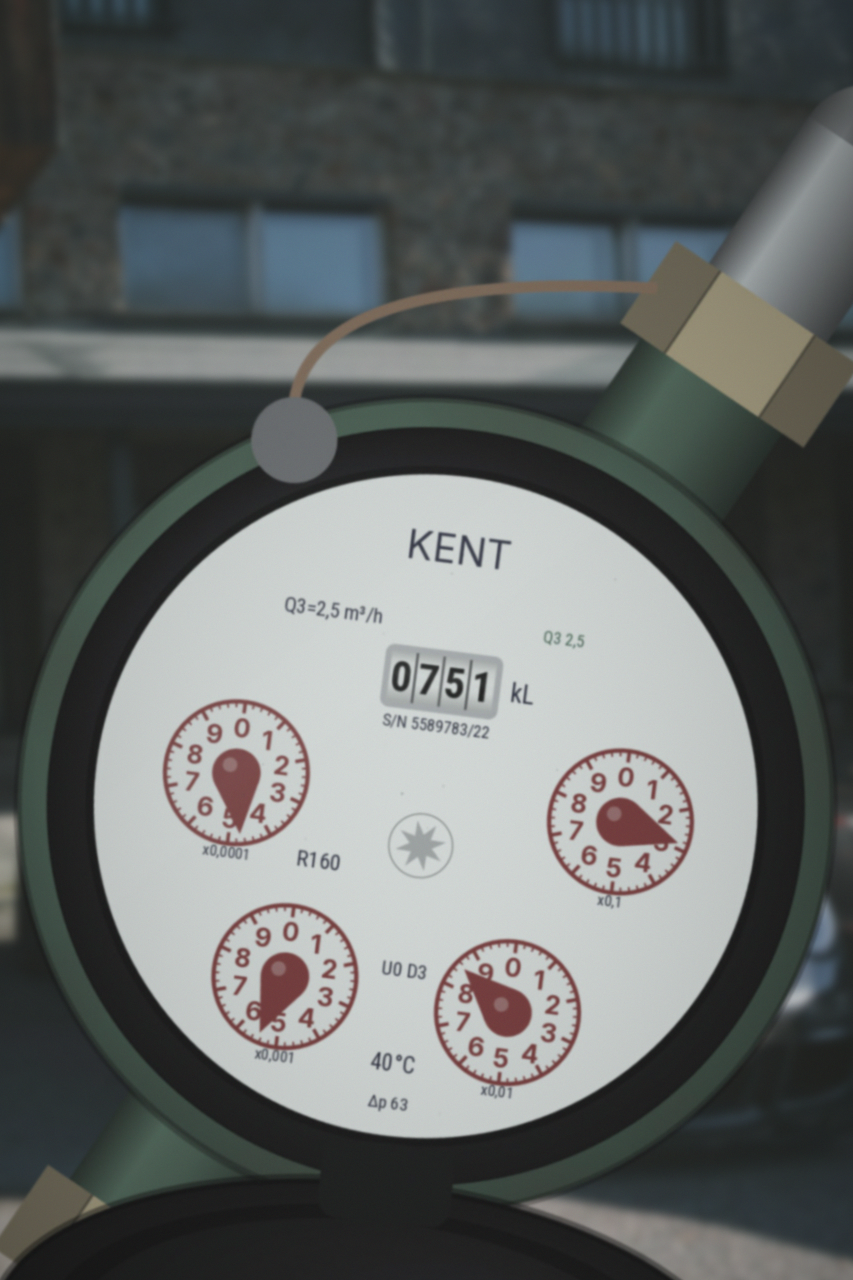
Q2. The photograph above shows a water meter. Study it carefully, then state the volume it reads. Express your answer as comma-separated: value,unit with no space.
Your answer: 751.2854,kL
